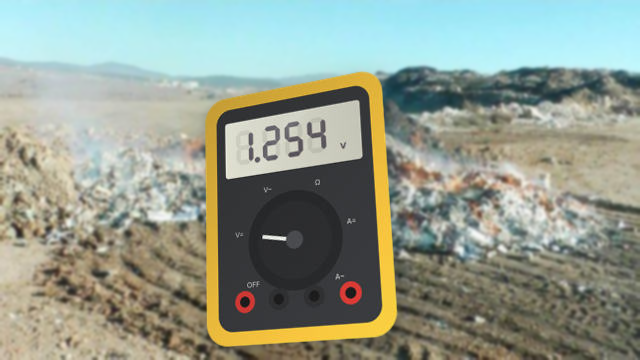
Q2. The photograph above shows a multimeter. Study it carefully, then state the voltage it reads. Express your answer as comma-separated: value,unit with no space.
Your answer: 1.254,V
